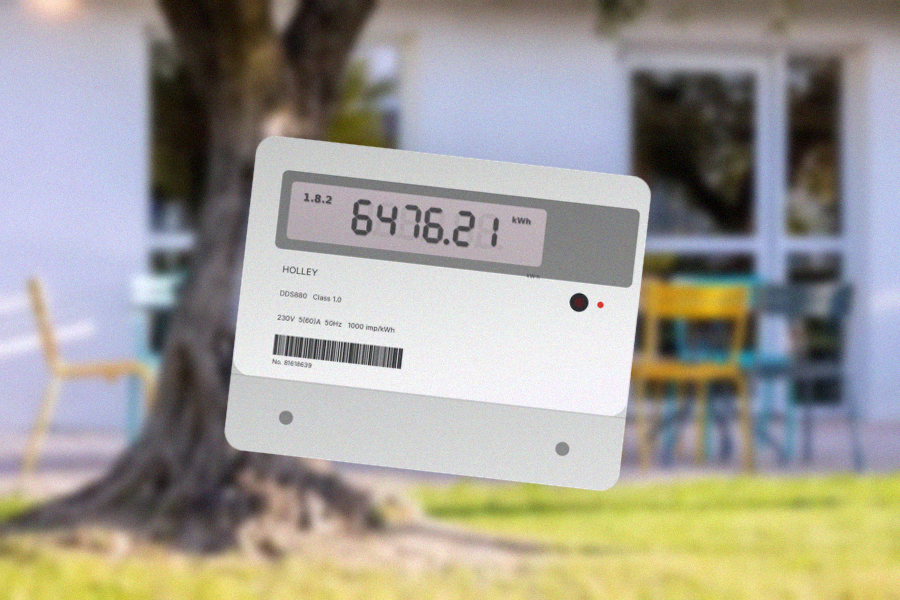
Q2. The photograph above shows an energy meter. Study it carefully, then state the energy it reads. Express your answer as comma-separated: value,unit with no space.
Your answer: 6476.21,kWh
